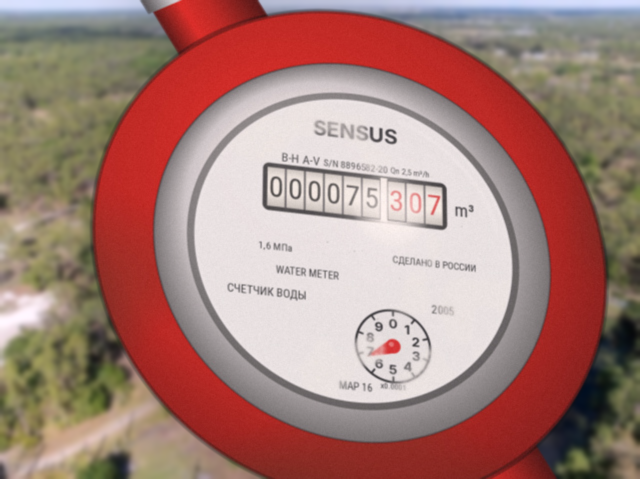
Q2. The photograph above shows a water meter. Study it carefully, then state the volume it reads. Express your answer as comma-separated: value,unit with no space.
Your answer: 75.3076,m³
